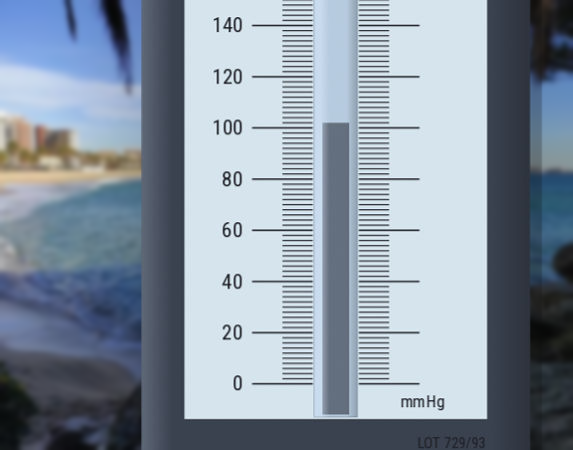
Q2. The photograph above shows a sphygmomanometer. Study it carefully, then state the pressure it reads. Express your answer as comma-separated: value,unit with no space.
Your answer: 102,mmHg
